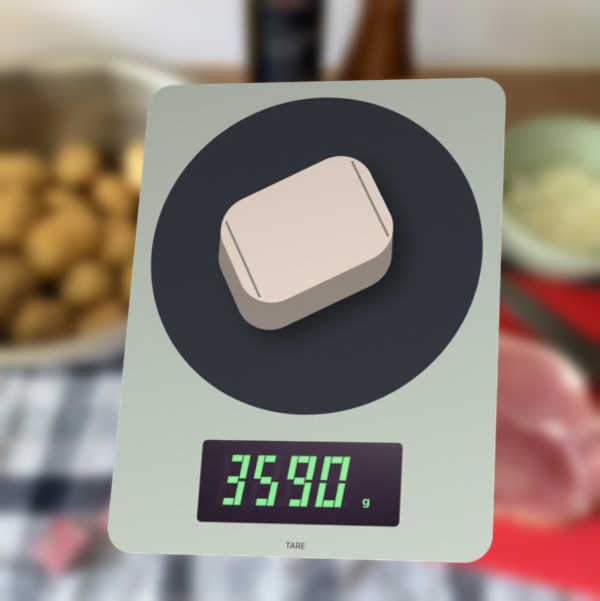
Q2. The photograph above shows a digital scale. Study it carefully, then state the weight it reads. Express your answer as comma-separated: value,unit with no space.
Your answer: 3590,g
